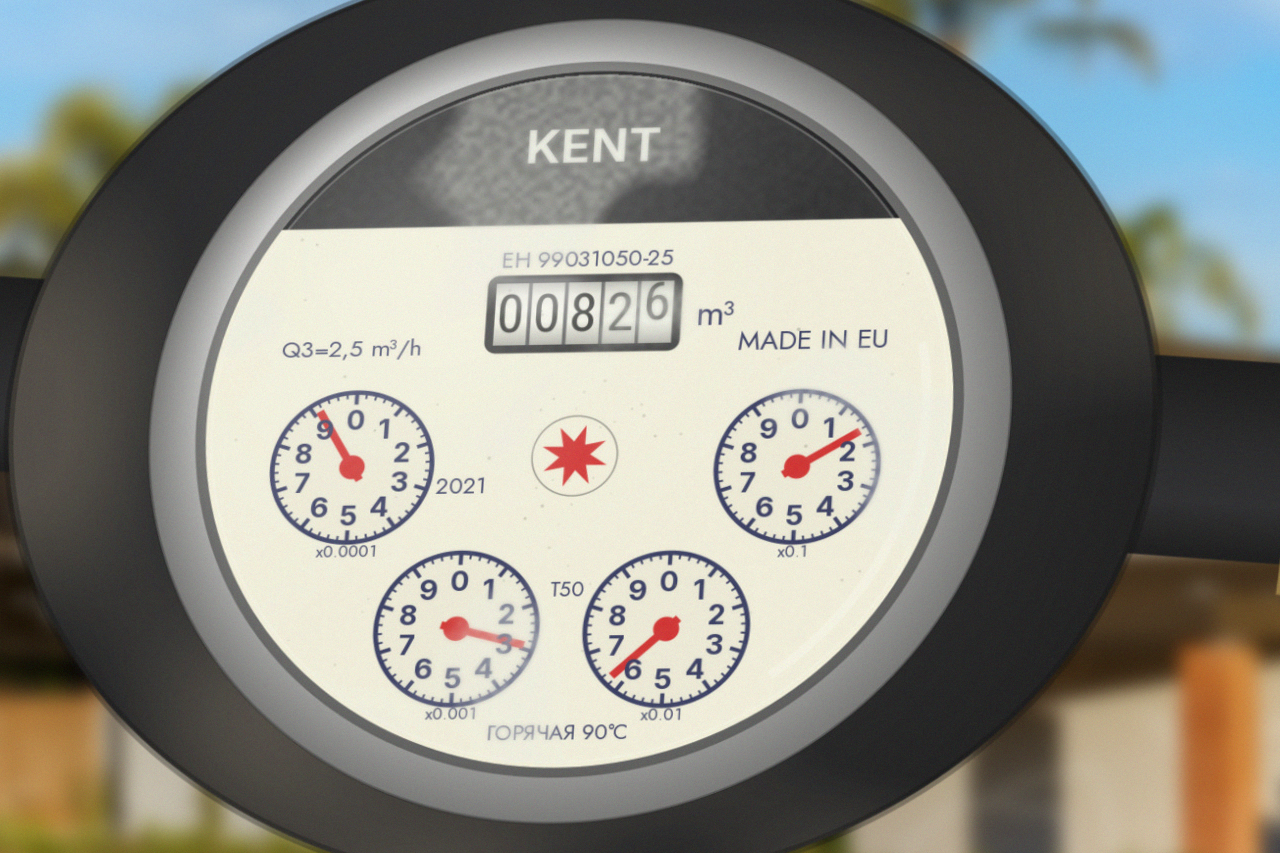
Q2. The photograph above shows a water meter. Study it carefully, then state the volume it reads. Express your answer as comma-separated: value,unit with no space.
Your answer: 826.1629,m³
